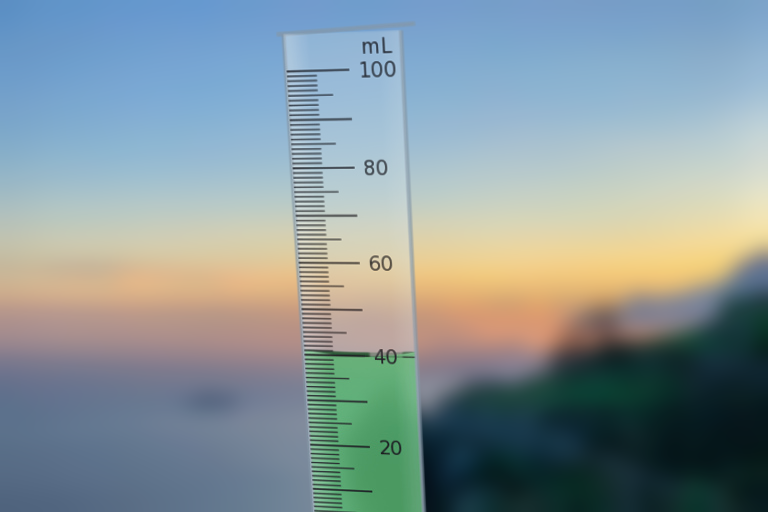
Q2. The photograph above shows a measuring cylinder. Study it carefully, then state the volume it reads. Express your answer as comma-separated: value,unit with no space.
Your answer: 40,mL
